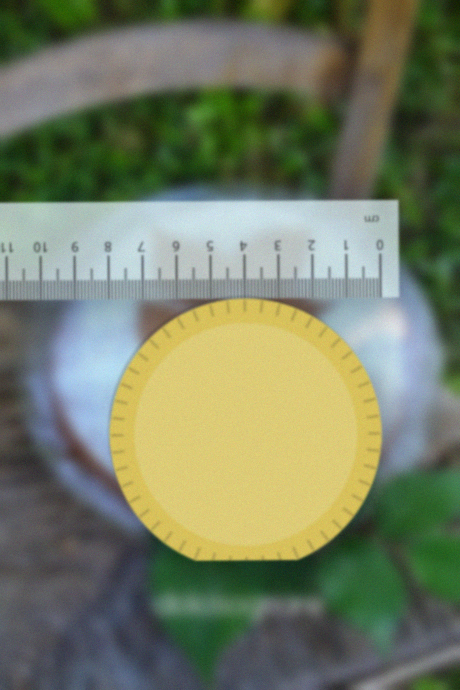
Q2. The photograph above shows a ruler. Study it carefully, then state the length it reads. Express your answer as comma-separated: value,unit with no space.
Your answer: 8,cm
